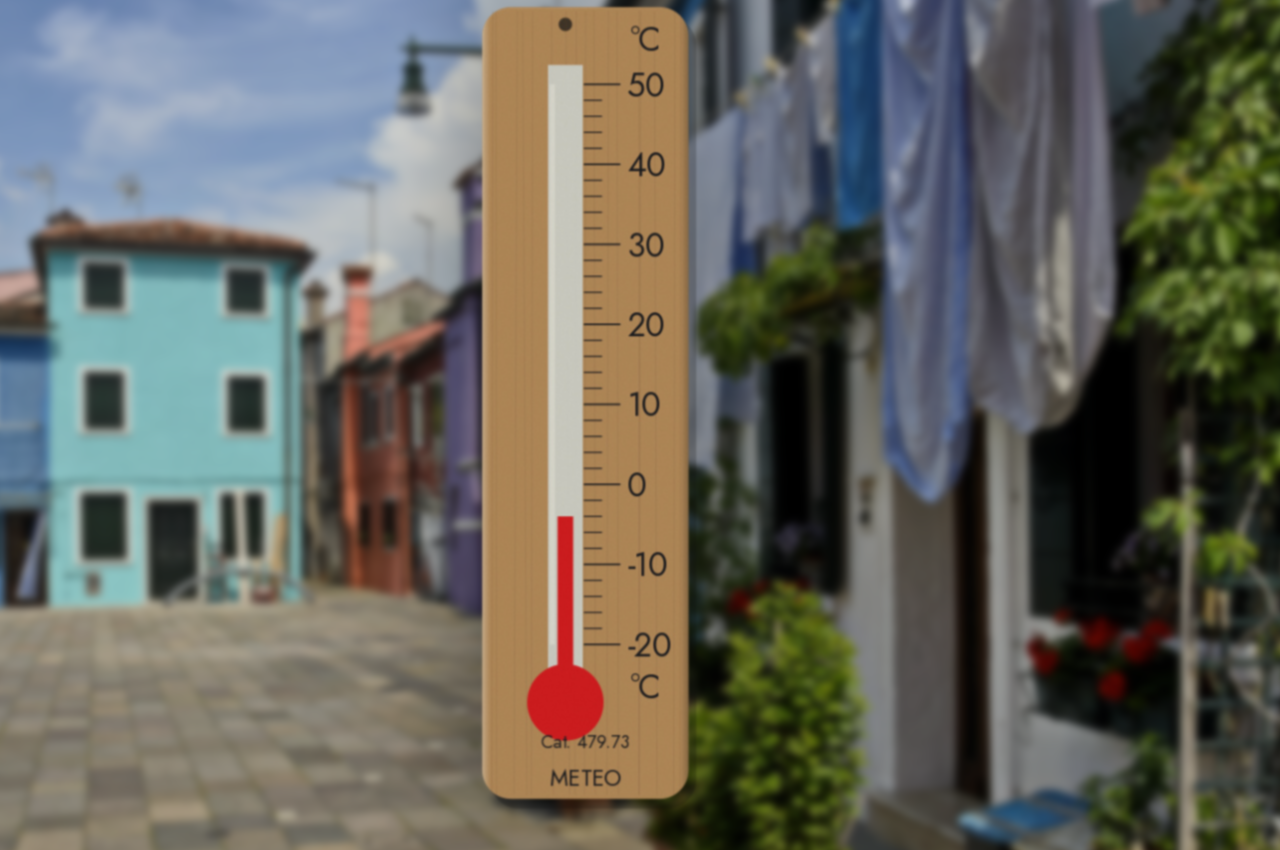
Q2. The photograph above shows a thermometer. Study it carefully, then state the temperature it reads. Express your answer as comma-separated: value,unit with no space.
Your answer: -4,°C
